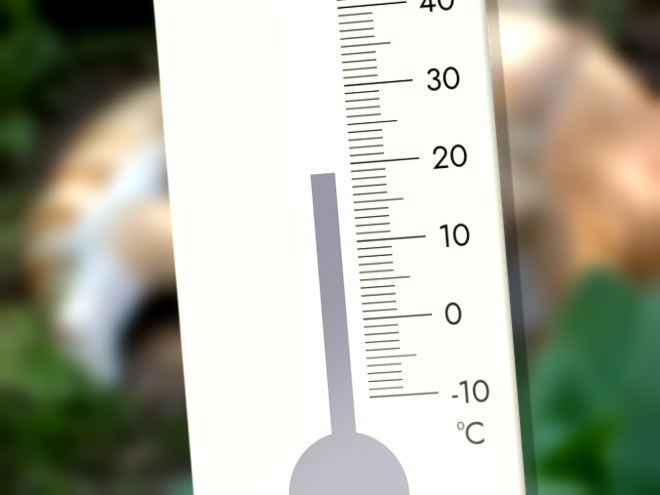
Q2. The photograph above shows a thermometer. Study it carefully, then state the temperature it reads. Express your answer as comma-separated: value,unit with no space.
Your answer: 19,°C
